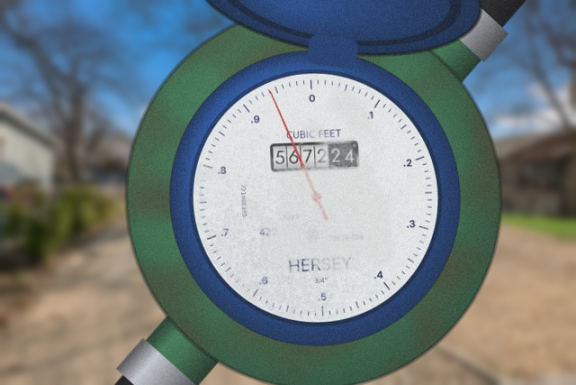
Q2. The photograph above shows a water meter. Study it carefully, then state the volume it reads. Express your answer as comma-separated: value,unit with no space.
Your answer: 567223.94,ft³
